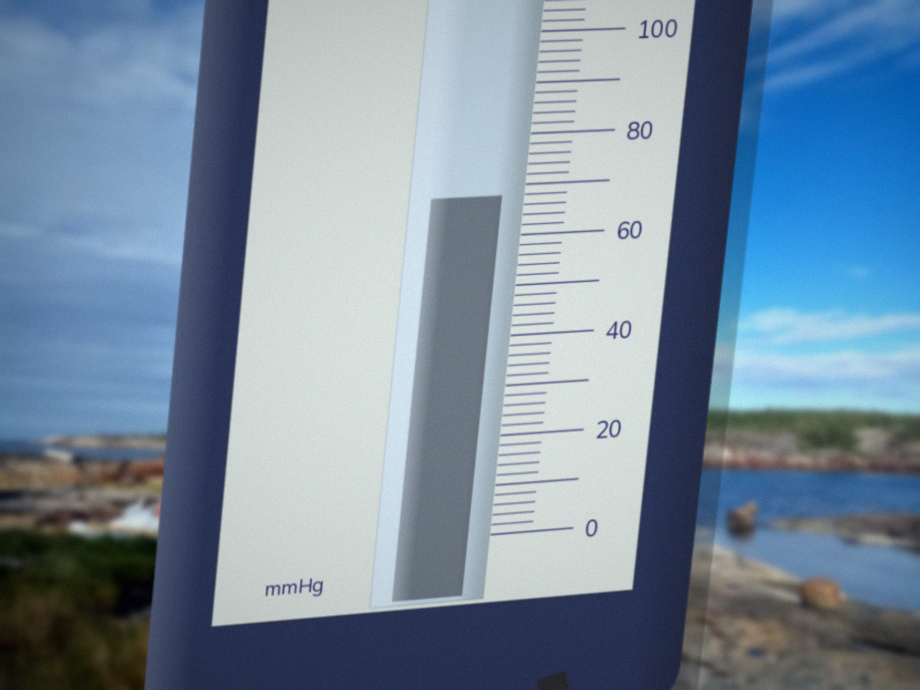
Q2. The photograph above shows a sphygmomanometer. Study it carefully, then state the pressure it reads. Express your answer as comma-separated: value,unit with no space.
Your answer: 68,mmHg
